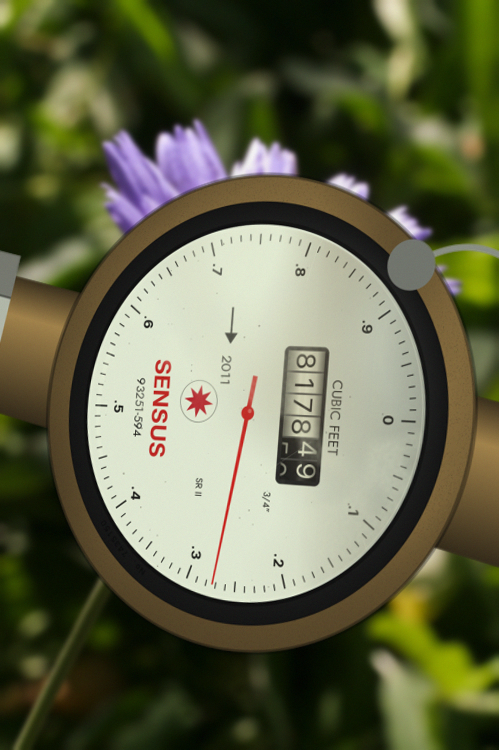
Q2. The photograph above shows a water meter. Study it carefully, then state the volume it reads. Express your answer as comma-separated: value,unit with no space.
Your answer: 817849.27,ft³
